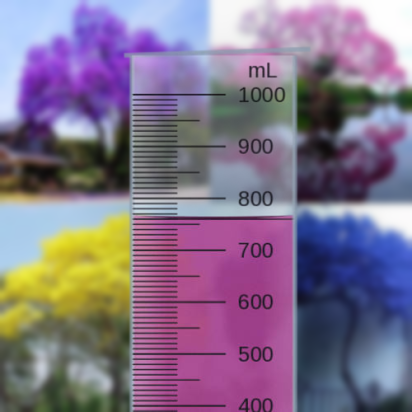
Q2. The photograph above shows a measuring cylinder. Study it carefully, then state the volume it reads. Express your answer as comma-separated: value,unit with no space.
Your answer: 760,mL
